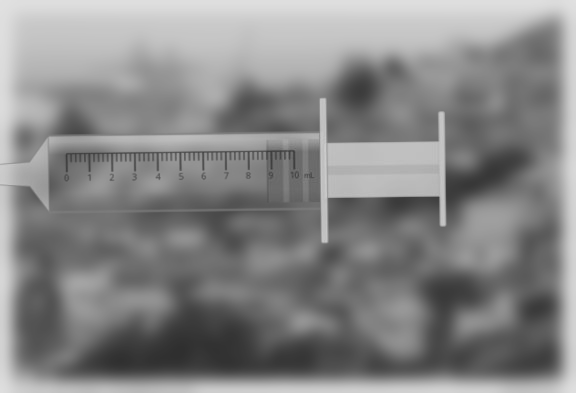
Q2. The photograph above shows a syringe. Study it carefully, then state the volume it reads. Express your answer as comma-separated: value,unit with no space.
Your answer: 8.8,mL
